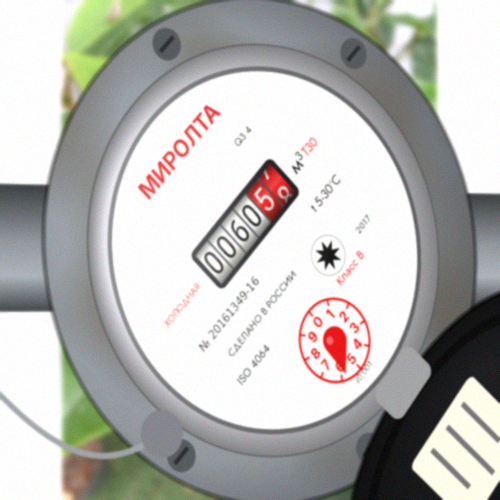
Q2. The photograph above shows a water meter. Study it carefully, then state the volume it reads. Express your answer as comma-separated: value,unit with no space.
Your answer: 60.575,m³
